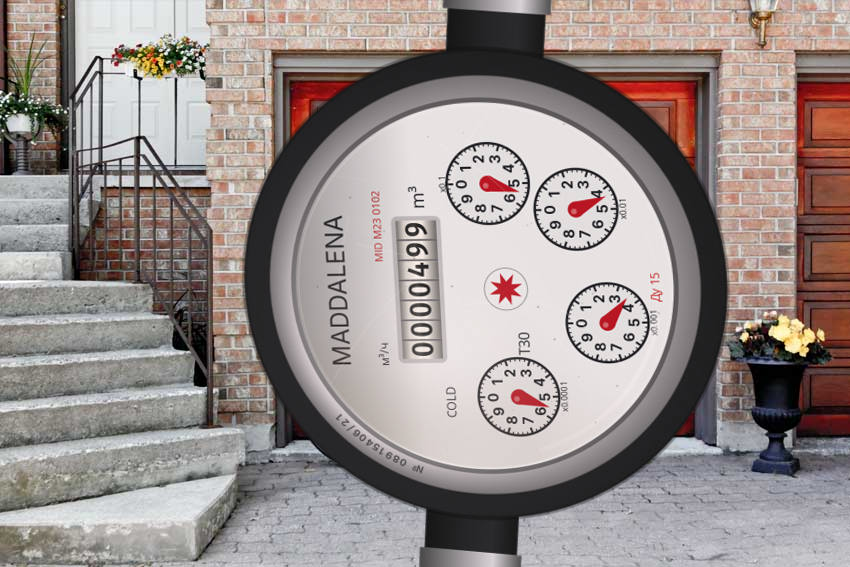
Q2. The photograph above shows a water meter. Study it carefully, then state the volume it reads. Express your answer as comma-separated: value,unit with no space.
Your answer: 499.5435,m³
